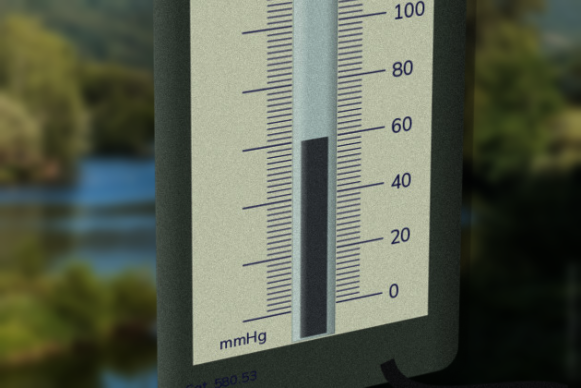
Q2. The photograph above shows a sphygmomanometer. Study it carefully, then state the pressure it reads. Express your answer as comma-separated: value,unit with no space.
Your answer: 60,mmHg
